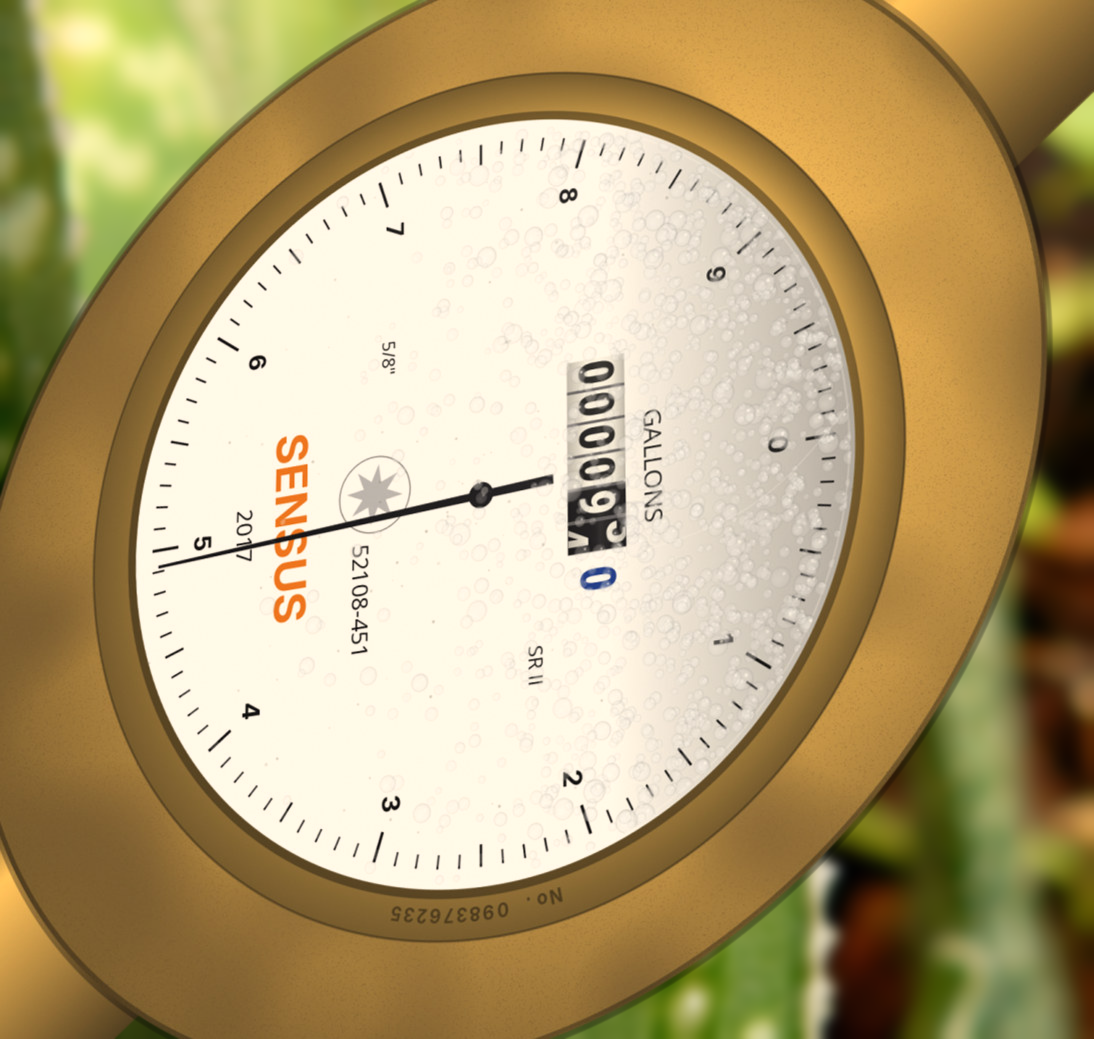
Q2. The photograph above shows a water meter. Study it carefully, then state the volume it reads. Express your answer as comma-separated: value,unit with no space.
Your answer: 934.9,gal
